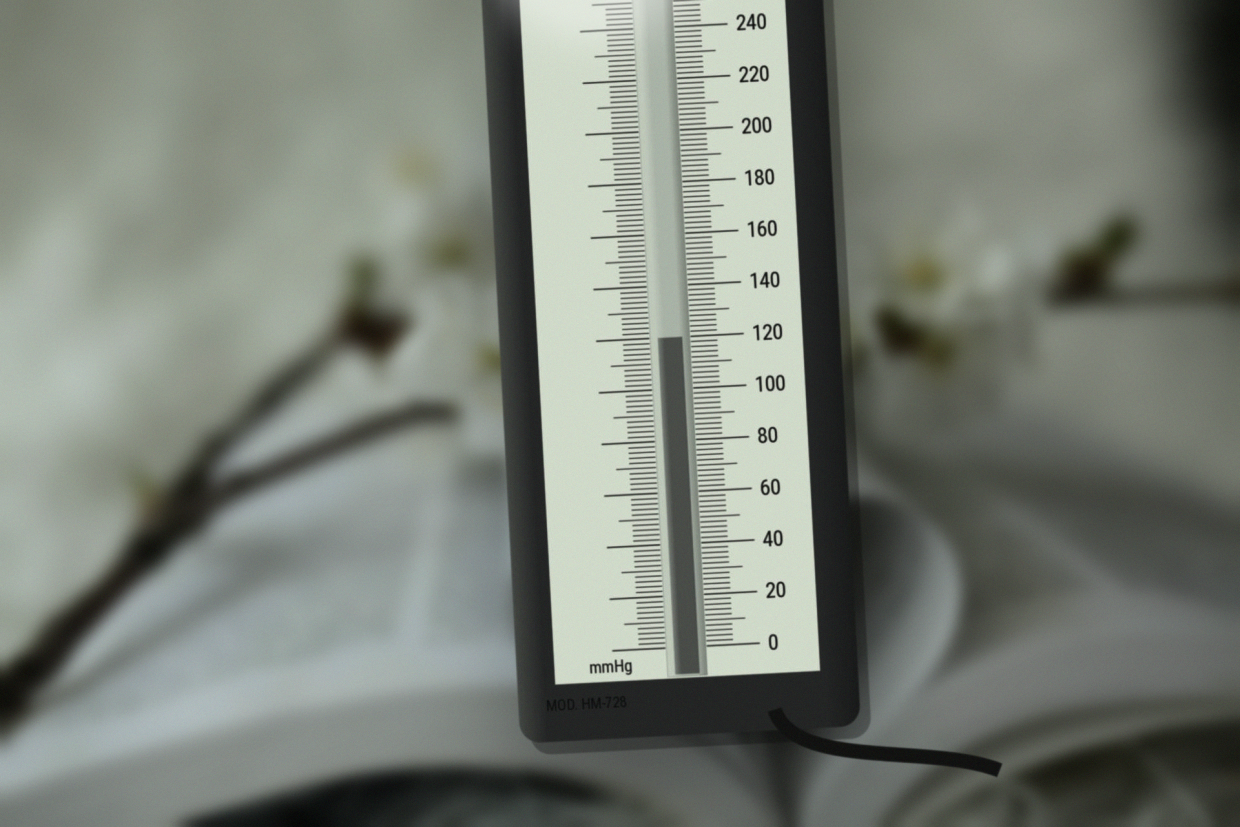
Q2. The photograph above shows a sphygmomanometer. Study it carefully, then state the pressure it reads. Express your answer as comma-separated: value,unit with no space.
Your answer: 120,mmHg
